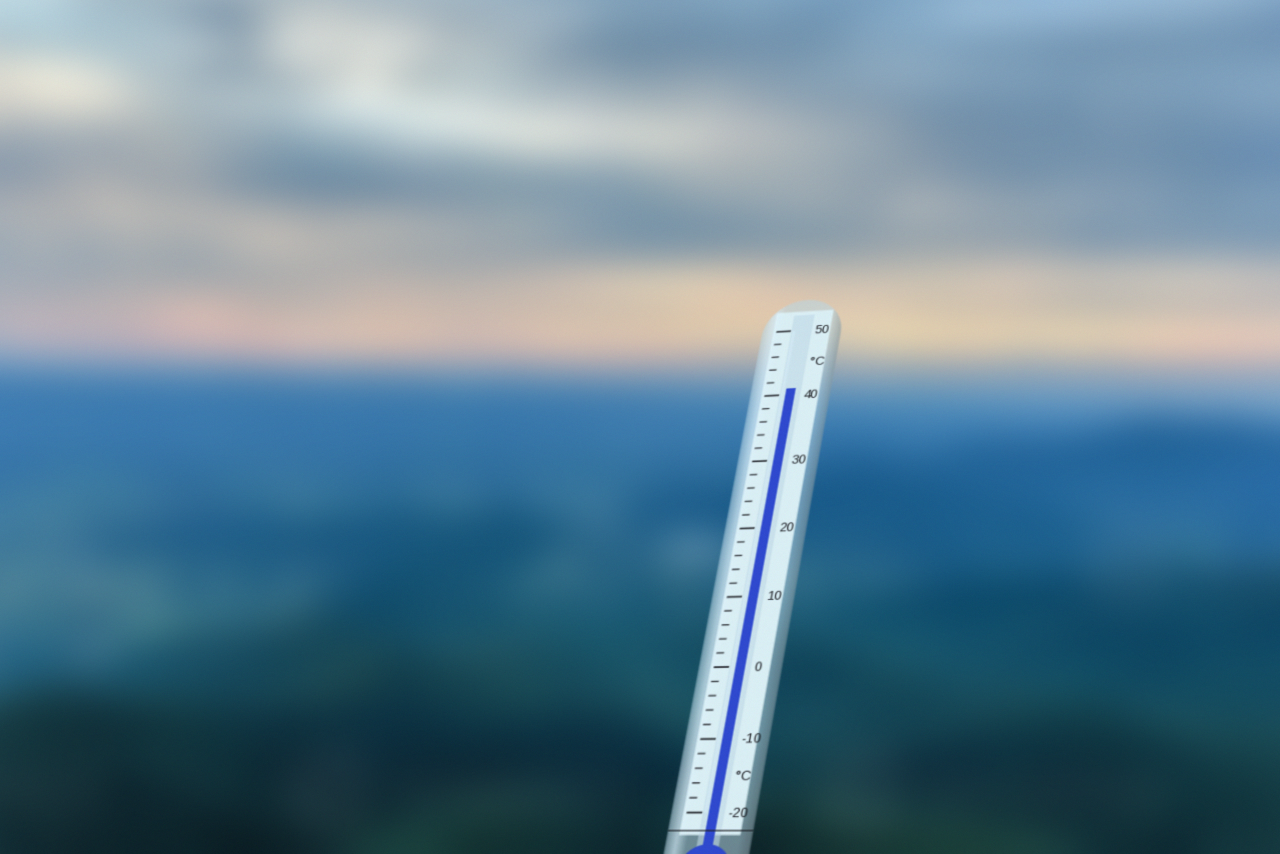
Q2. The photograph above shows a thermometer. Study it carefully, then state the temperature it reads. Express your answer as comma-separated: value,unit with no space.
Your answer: 41,°C
